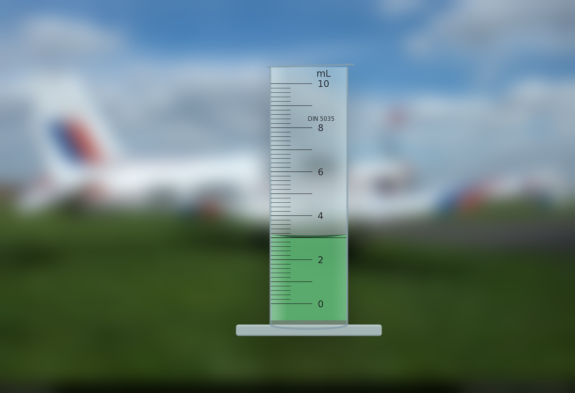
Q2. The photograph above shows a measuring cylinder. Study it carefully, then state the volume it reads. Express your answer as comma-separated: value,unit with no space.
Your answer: 3,mL
